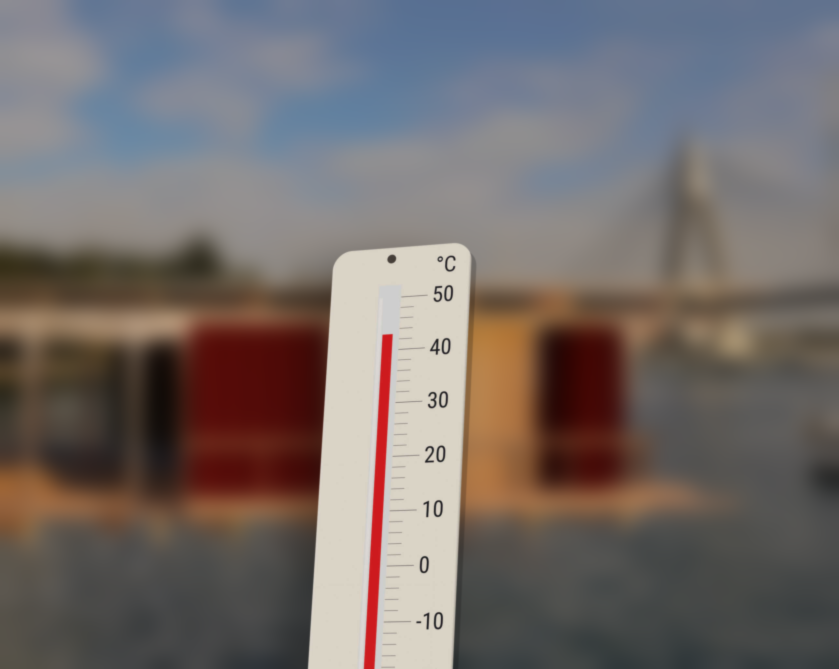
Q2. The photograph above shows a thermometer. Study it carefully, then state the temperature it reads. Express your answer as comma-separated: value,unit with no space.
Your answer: 43,°C
